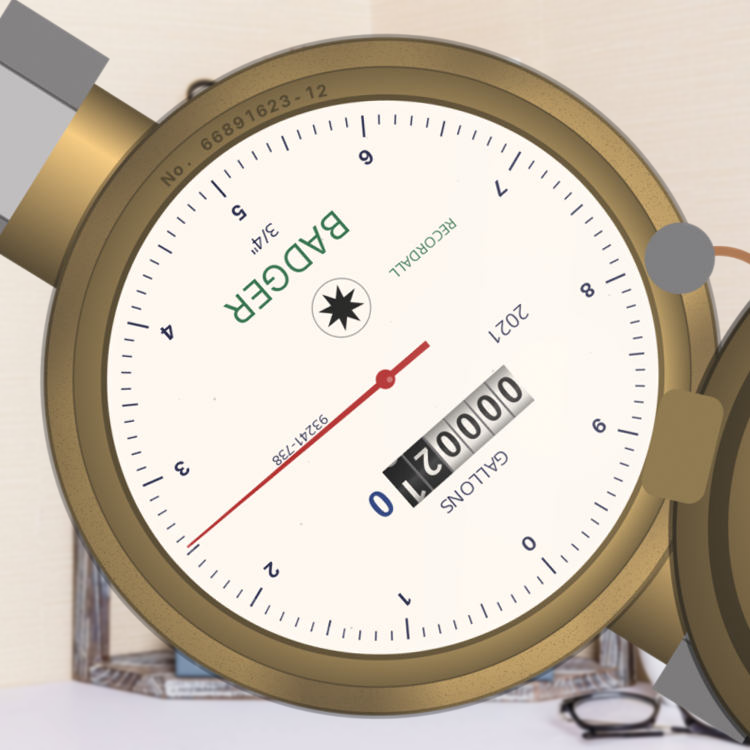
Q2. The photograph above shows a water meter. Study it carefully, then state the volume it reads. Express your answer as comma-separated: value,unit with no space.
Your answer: 212.5,gal
